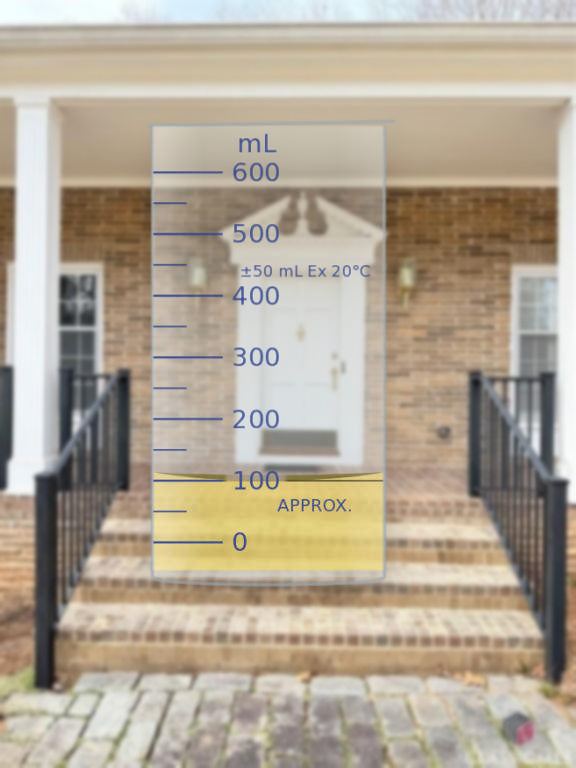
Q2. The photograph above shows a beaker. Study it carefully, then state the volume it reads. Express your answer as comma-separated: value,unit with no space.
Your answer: 100,mL
